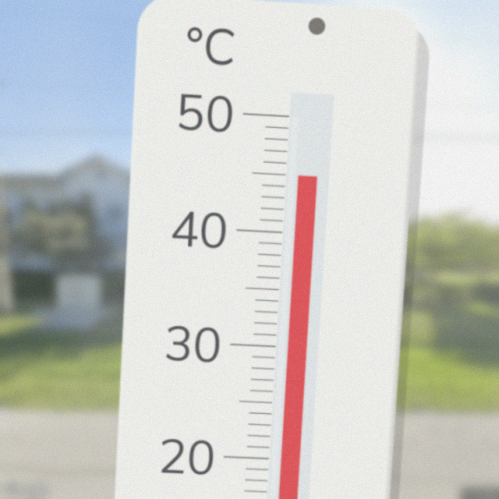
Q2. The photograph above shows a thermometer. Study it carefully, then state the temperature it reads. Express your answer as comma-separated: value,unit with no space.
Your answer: 45,°C
